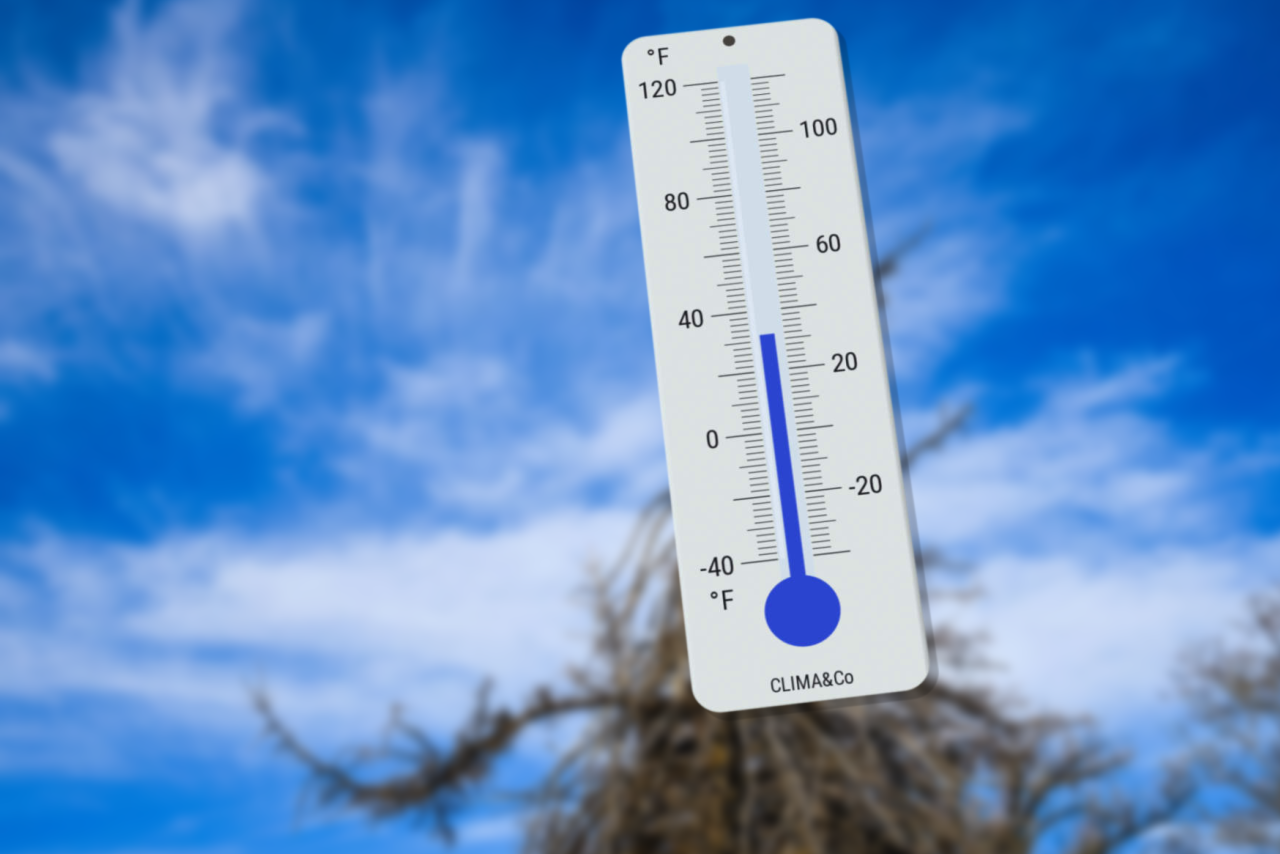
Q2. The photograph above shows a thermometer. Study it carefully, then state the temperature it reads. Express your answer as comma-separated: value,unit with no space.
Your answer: 32,°F
